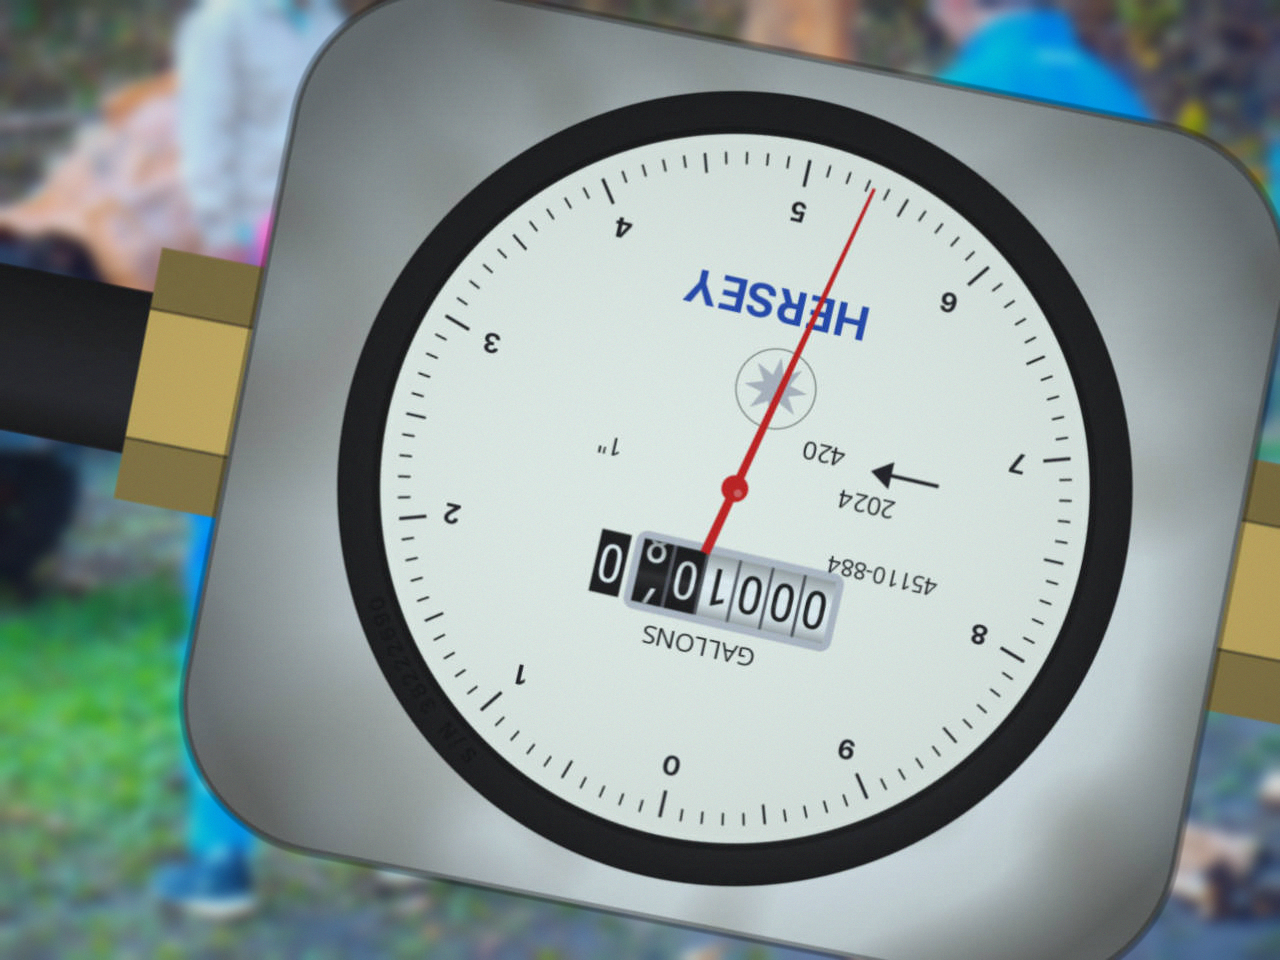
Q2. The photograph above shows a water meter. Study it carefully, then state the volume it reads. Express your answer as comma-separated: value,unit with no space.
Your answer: 1075.3,gal
